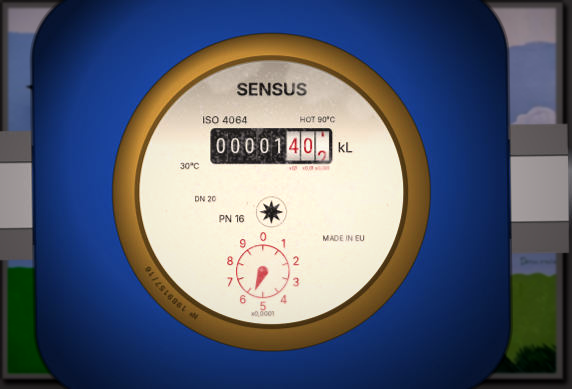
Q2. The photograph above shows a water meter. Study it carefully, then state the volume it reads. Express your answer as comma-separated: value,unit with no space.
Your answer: 1.4015,kL
